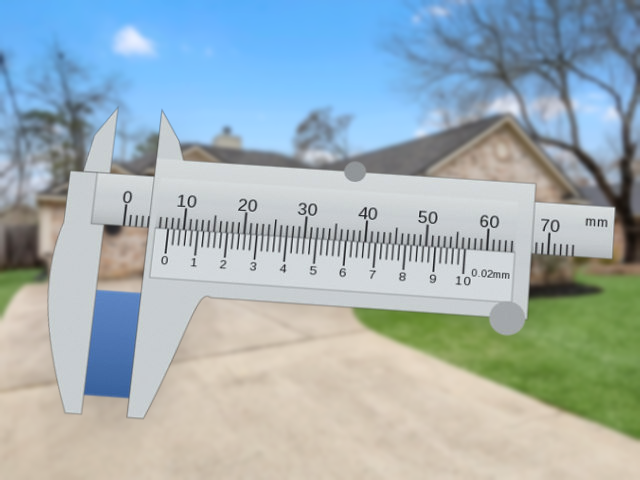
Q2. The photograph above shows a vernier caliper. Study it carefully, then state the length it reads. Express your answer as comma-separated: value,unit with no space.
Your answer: 7.4,mm
